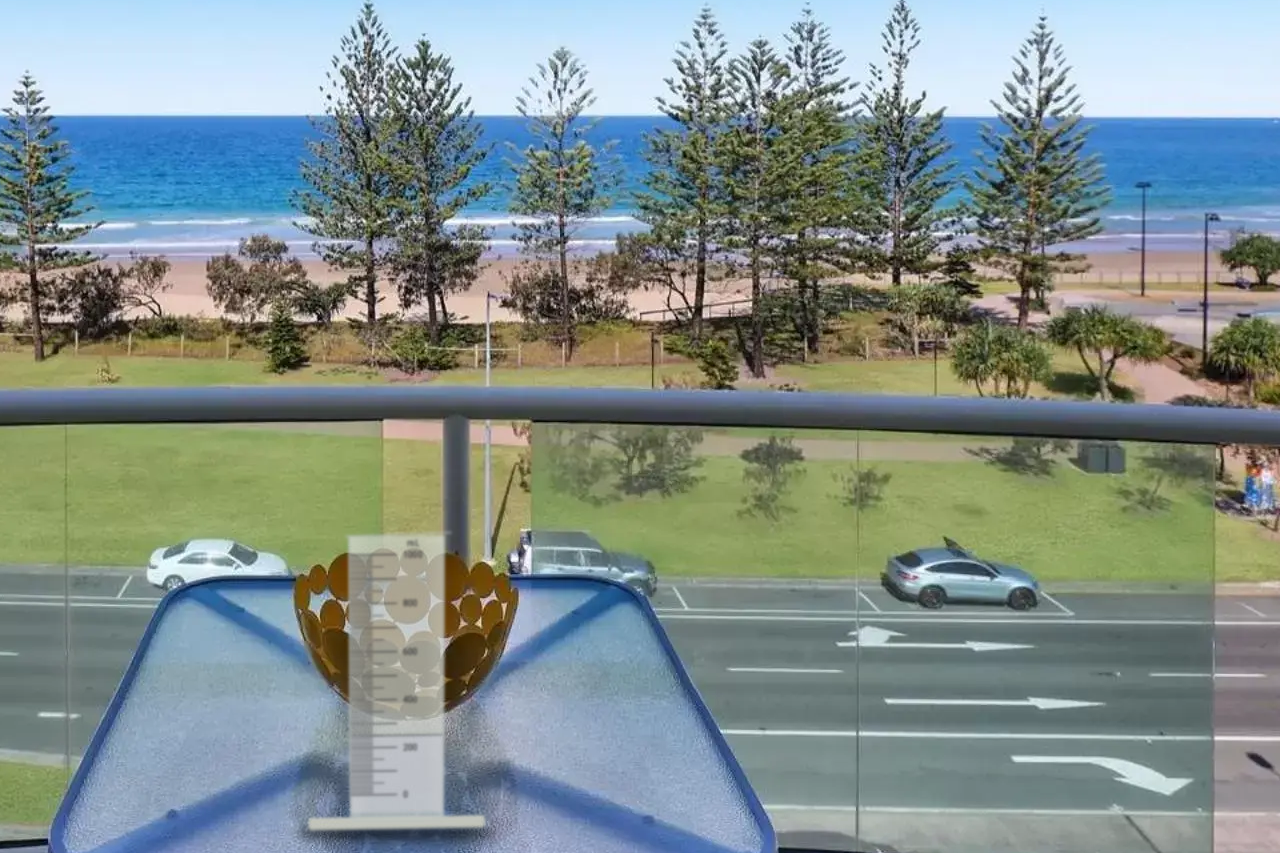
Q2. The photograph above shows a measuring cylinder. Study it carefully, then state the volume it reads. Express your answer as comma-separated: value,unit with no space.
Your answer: 250,mL
